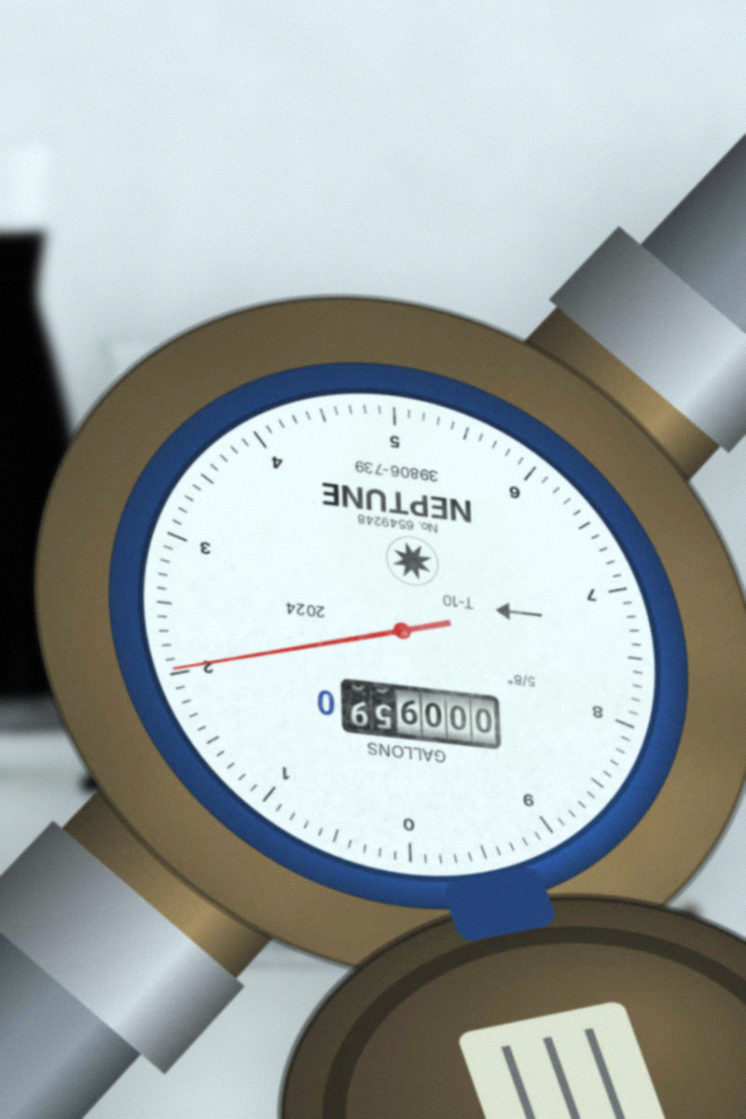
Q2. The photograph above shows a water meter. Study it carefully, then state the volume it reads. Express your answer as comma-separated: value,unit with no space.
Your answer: 9592.0,gal
